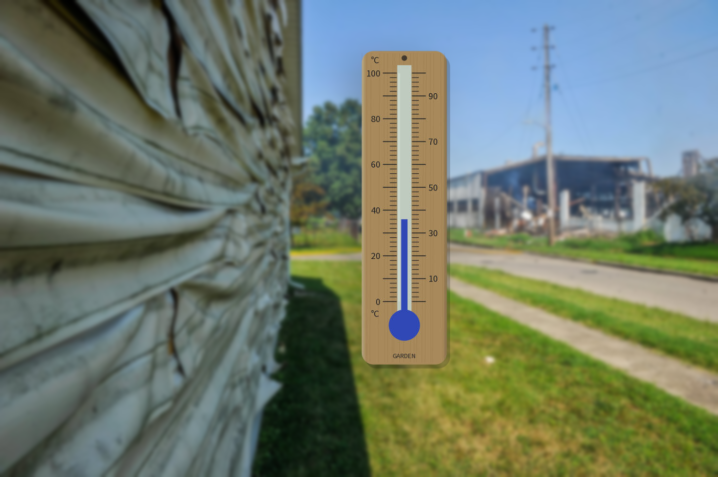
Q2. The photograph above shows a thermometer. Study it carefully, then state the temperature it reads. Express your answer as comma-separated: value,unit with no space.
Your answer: 36,°C
